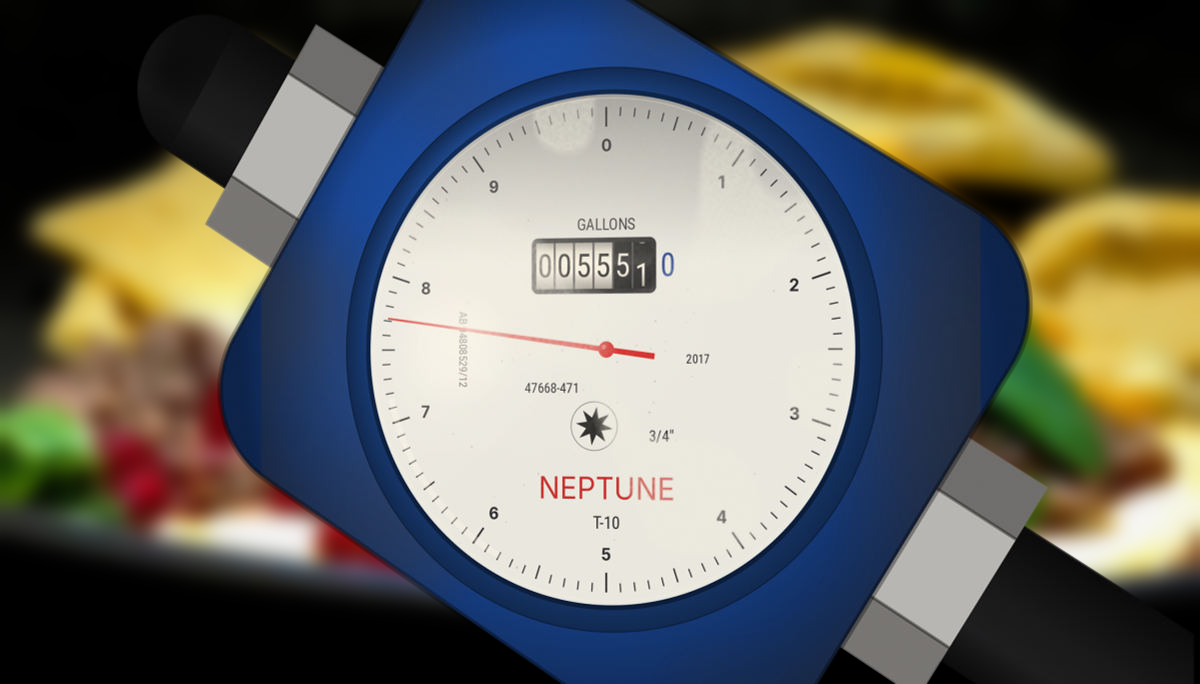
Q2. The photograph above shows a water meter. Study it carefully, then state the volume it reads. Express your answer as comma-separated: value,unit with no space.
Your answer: 55507.7,gal
